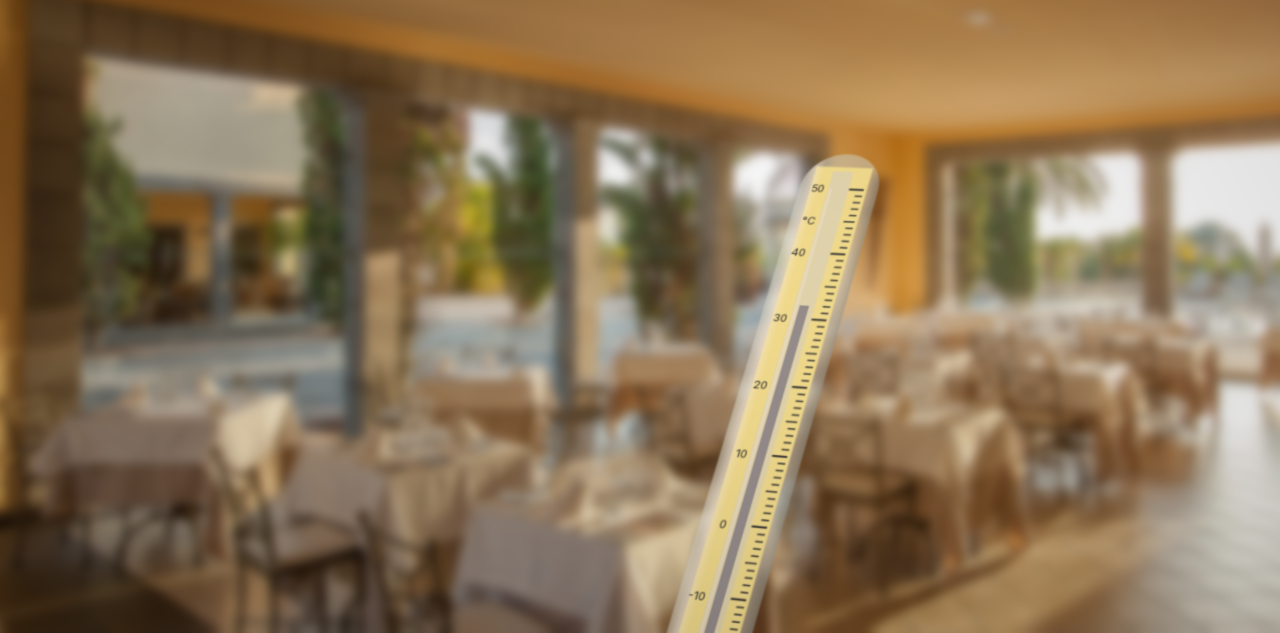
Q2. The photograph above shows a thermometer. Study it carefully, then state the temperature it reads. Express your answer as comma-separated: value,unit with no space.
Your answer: 32,°C
